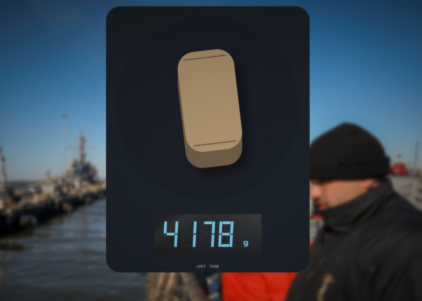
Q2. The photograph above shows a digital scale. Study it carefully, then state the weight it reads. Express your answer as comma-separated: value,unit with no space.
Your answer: 4178,g
